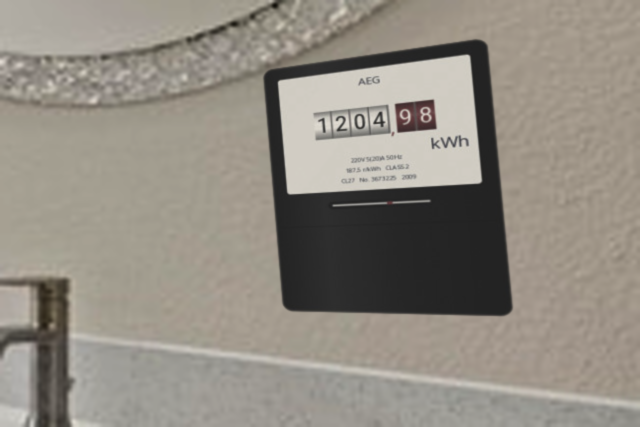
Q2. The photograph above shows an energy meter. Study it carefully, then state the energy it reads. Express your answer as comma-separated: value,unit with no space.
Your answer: 1204.98,kWh
